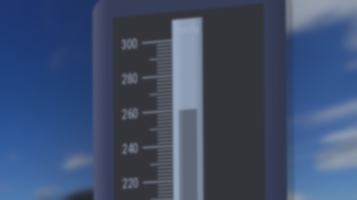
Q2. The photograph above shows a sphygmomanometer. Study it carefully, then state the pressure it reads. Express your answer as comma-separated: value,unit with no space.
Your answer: 260,mmHg
